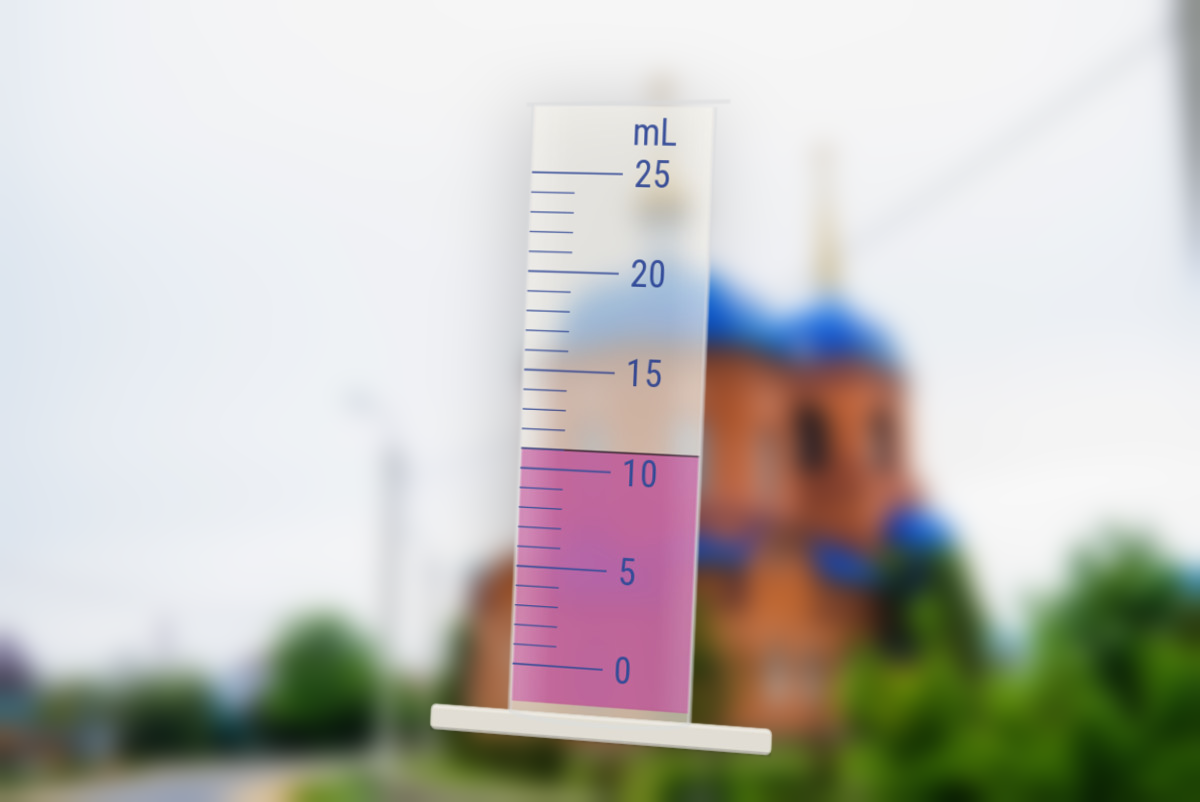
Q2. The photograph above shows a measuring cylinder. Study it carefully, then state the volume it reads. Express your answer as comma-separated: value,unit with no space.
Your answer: 11,mL
